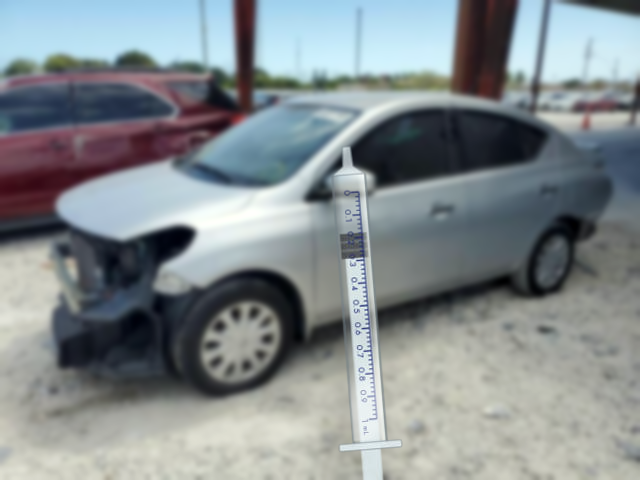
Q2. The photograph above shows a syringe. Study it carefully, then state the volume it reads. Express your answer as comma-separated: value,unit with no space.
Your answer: 0.18,mL
